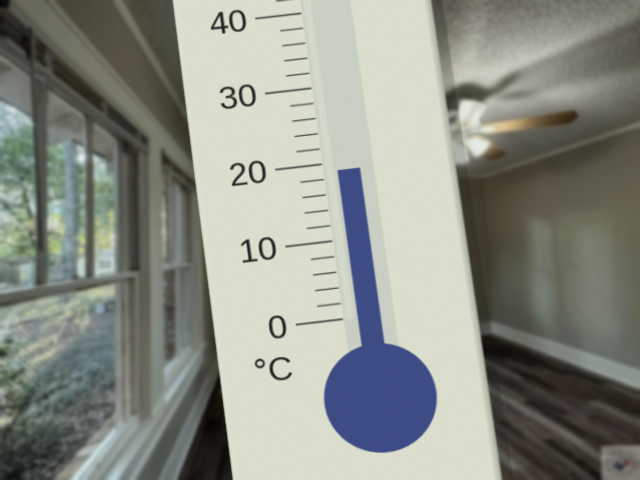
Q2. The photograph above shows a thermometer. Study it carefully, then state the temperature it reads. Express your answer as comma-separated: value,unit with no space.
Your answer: 19,°C
